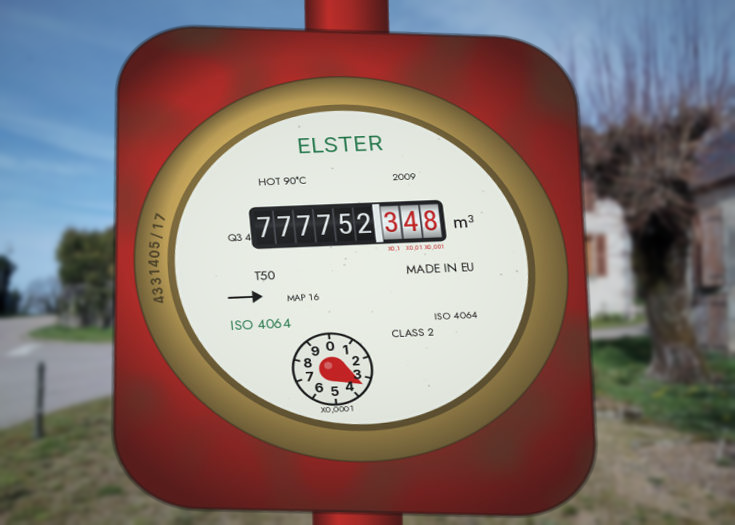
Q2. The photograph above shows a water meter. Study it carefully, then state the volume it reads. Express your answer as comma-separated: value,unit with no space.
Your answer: 777752.3483,m³
